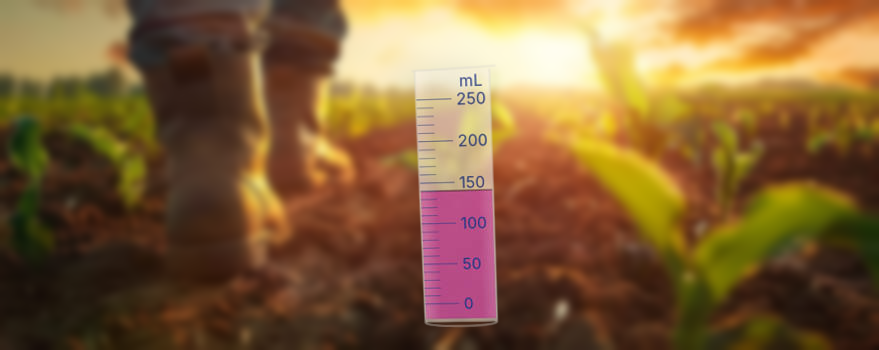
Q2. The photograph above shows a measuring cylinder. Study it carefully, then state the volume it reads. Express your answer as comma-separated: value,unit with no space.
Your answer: 140,mL
